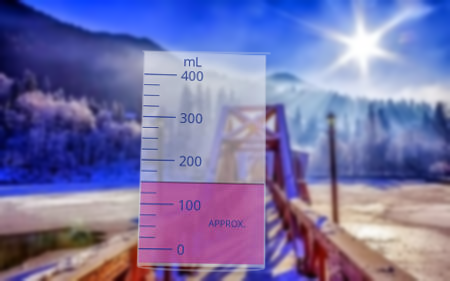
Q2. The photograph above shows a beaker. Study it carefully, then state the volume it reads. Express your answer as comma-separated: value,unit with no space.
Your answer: 150,mL
